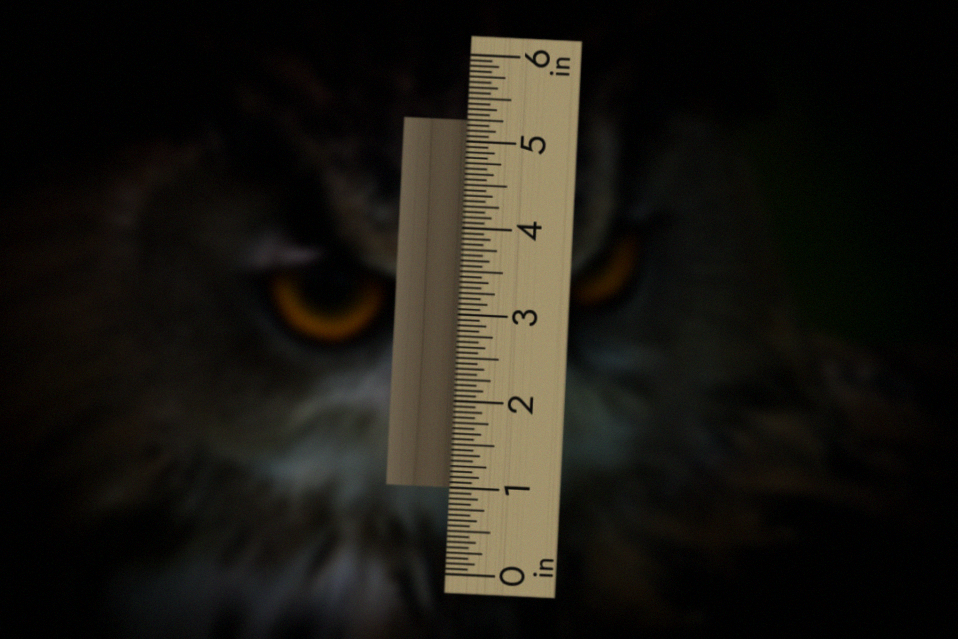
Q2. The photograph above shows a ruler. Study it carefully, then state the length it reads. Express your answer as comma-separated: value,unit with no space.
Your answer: 4.25,in
